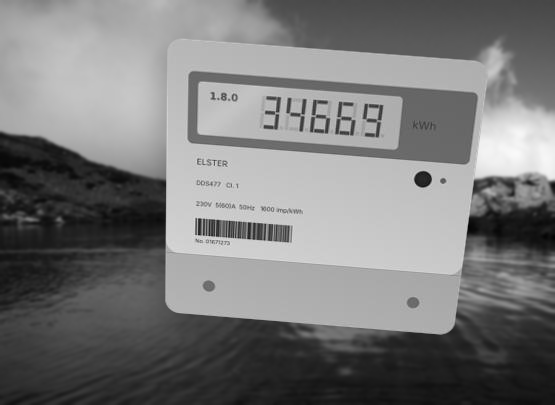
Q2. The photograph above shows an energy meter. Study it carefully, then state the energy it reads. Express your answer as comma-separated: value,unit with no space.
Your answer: 34669,kWh
